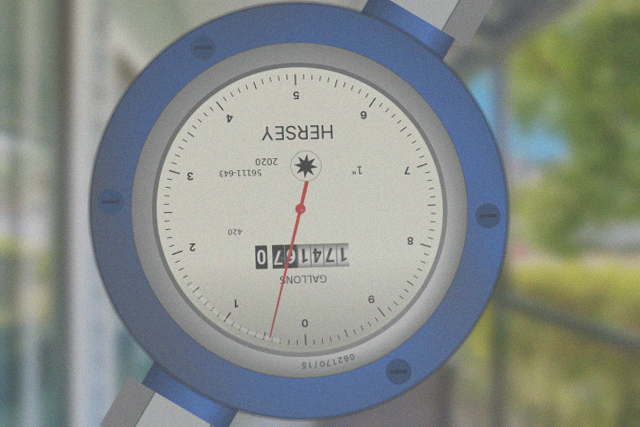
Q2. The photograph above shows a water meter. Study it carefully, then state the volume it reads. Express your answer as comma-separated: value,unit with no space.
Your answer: 1741670.4,gal
